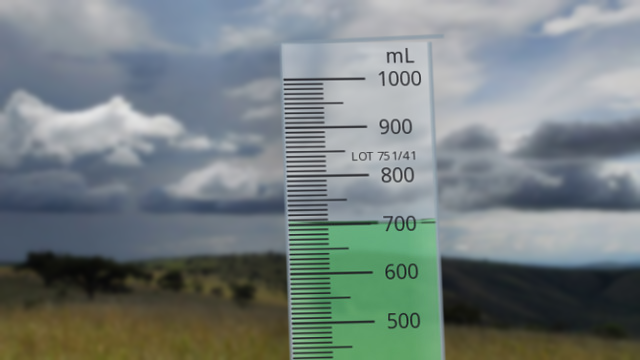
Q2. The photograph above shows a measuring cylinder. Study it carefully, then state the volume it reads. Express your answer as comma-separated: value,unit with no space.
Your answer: 700,mL
